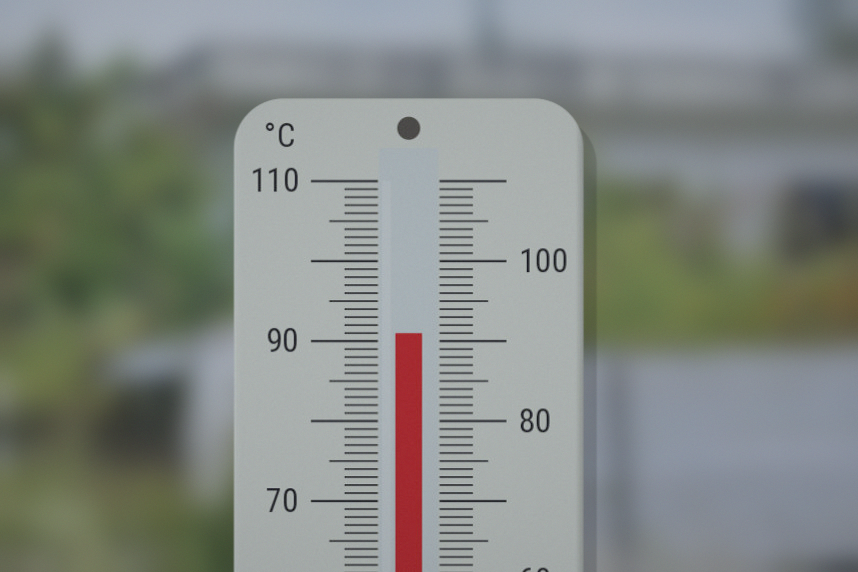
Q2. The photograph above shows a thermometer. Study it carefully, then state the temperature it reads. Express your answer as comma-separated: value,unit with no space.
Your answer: 91,°C
